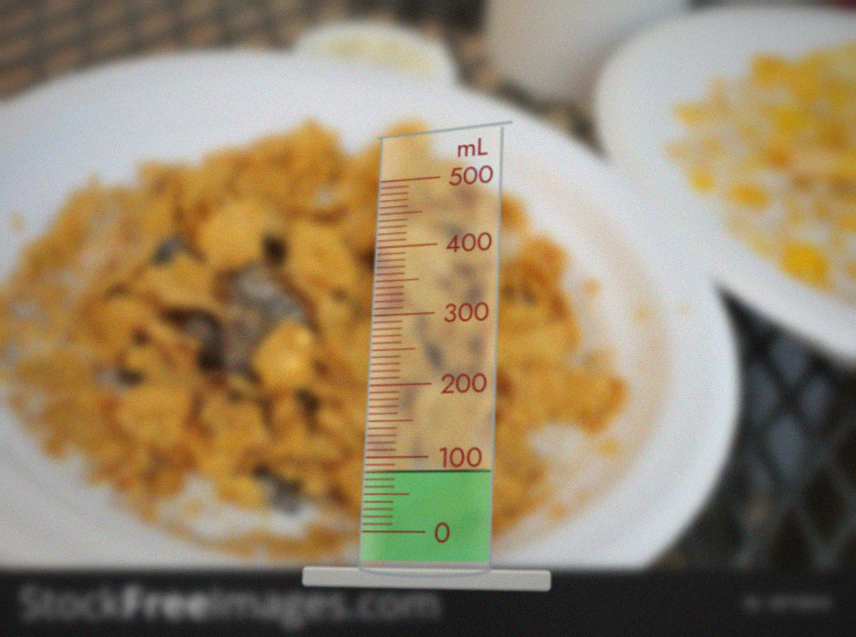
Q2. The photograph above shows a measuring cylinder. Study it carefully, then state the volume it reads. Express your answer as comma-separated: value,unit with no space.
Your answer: 80,mL
